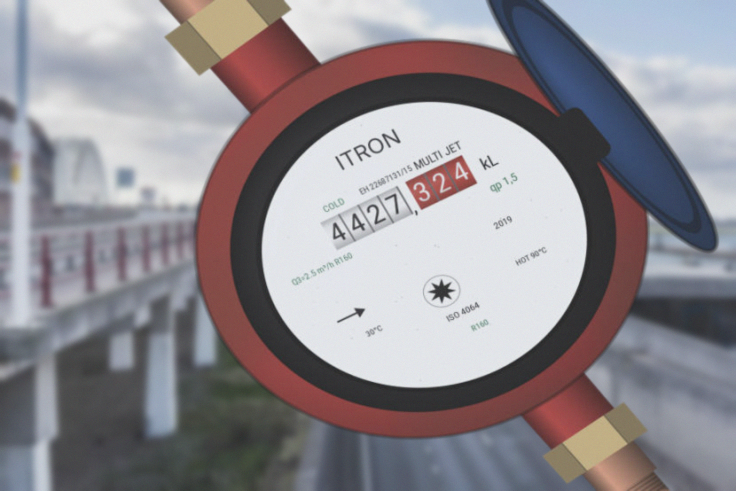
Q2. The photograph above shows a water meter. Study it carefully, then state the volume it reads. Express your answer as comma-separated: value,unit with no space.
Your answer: 4427.324,kL
